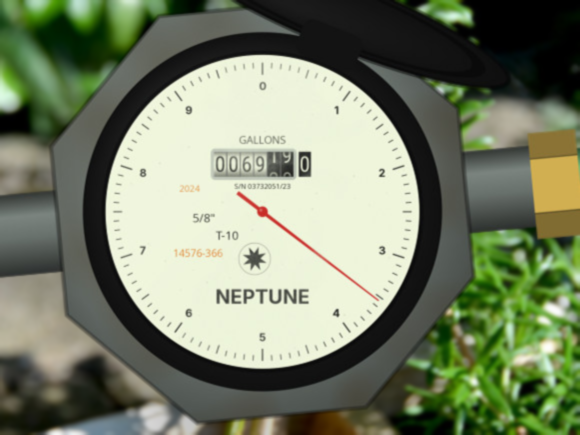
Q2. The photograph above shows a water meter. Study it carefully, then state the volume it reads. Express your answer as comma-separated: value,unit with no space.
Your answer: 69193.5,gal
